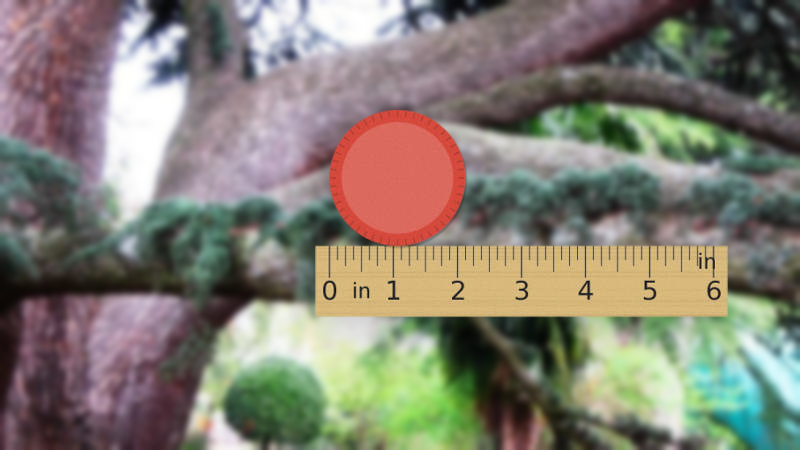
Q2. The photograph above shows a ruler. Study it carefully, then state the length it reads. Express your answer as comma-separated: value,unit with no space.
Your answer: 2.125,in
